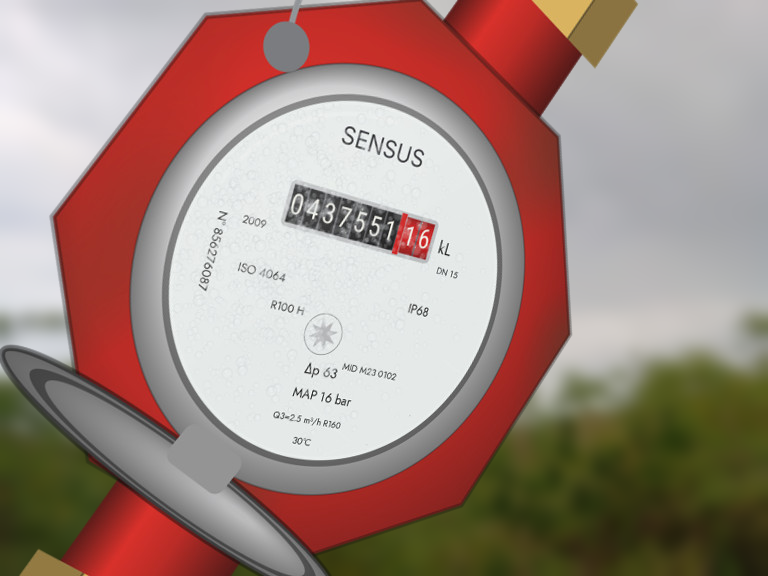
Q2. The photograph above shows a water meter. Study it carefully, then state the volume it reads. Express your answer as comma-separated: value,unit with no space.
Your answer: 437551.16,kL
